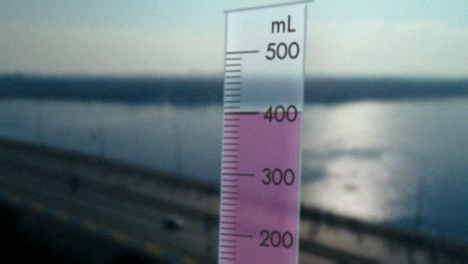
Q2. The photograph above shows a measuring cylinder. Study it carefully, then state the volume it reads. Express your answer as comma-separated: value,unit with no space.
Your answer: 400,mL
